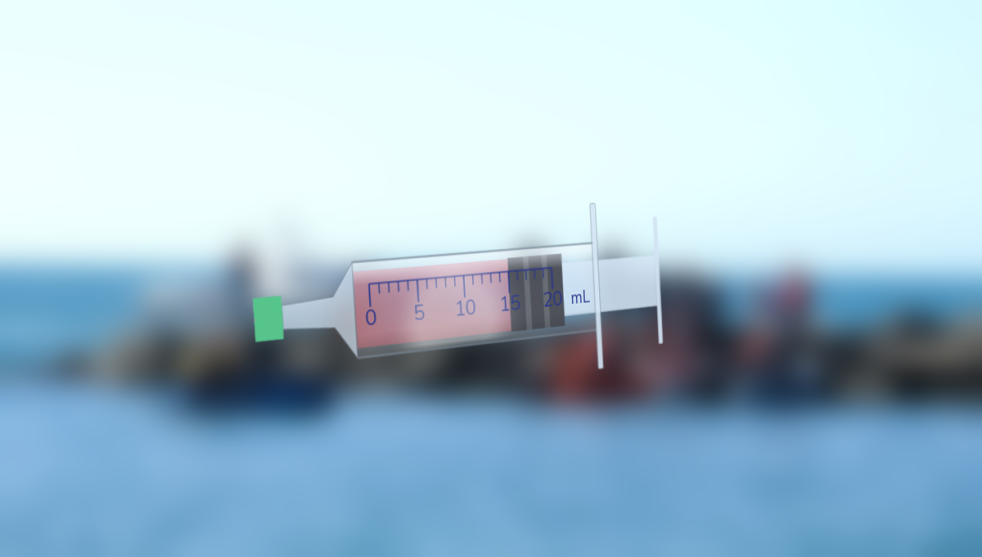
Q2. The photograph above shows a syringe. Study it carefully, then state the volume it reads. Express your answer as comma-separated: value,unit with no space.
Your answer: 15,mL
